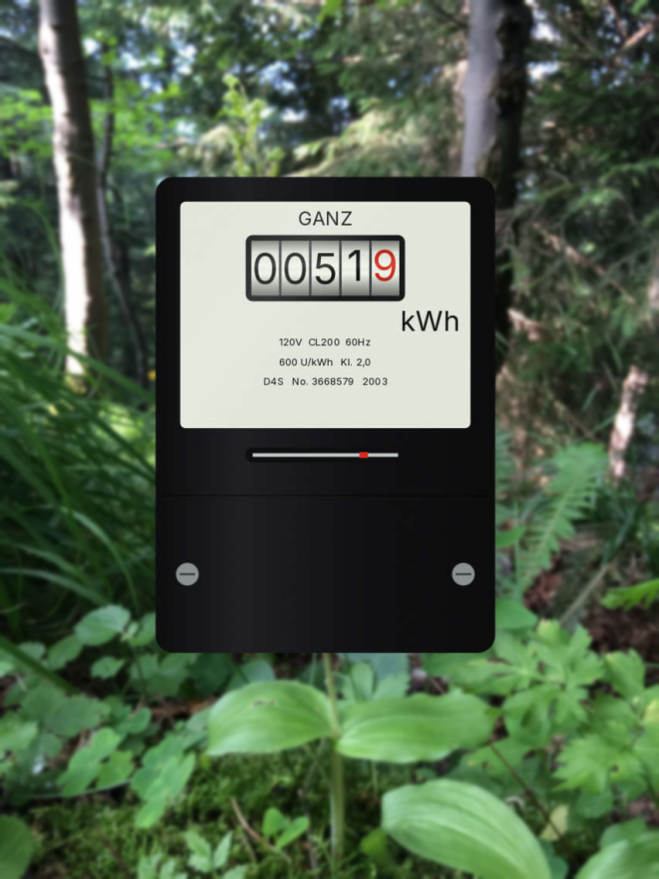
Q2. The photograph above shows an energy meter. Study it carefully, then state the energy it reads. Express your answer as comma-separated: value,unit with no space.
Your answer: 51.9,kWh
